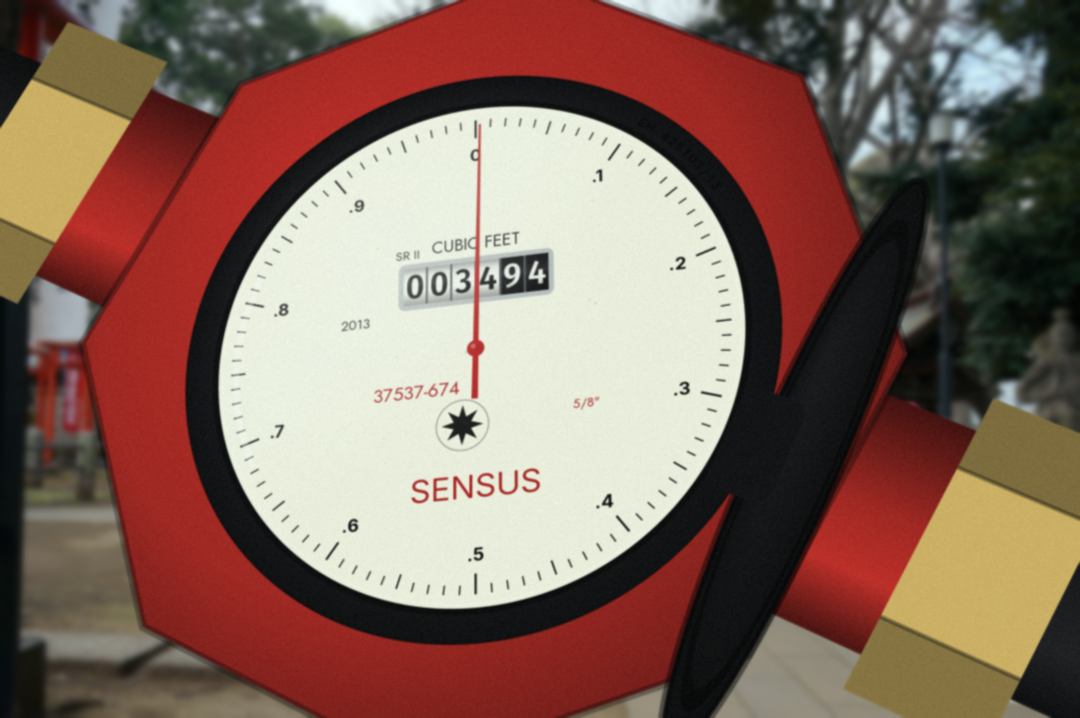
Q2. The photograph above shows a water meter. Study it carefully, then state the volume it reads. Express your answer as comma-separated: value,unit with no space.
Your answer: 3494.00,ft³
